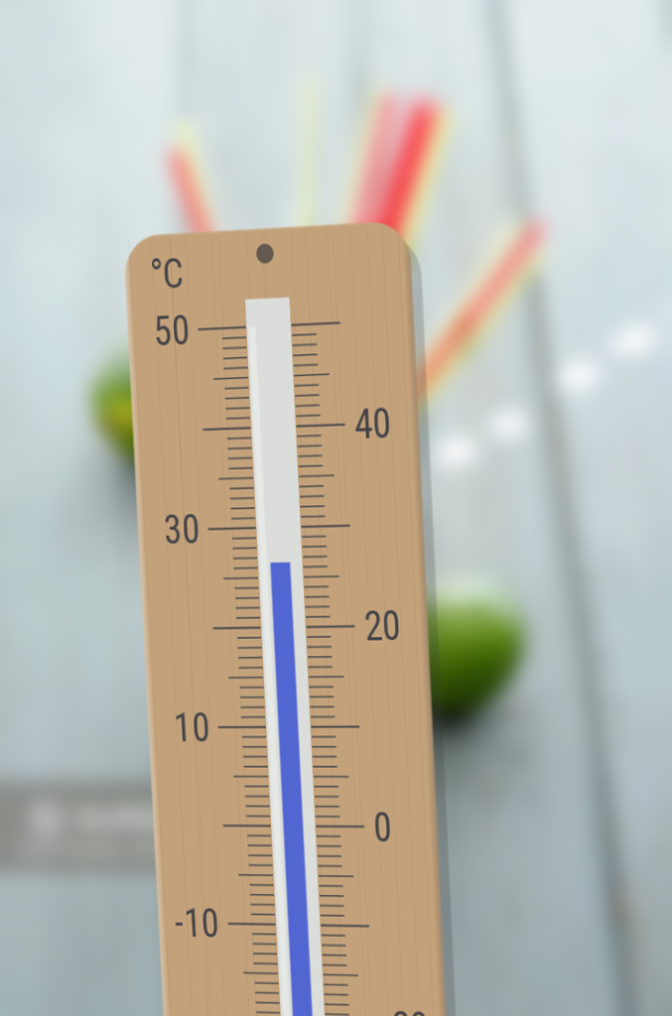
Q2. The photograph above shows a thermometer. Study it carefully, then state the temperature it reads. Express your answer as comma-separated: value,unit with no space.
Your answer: 26.5,°C
